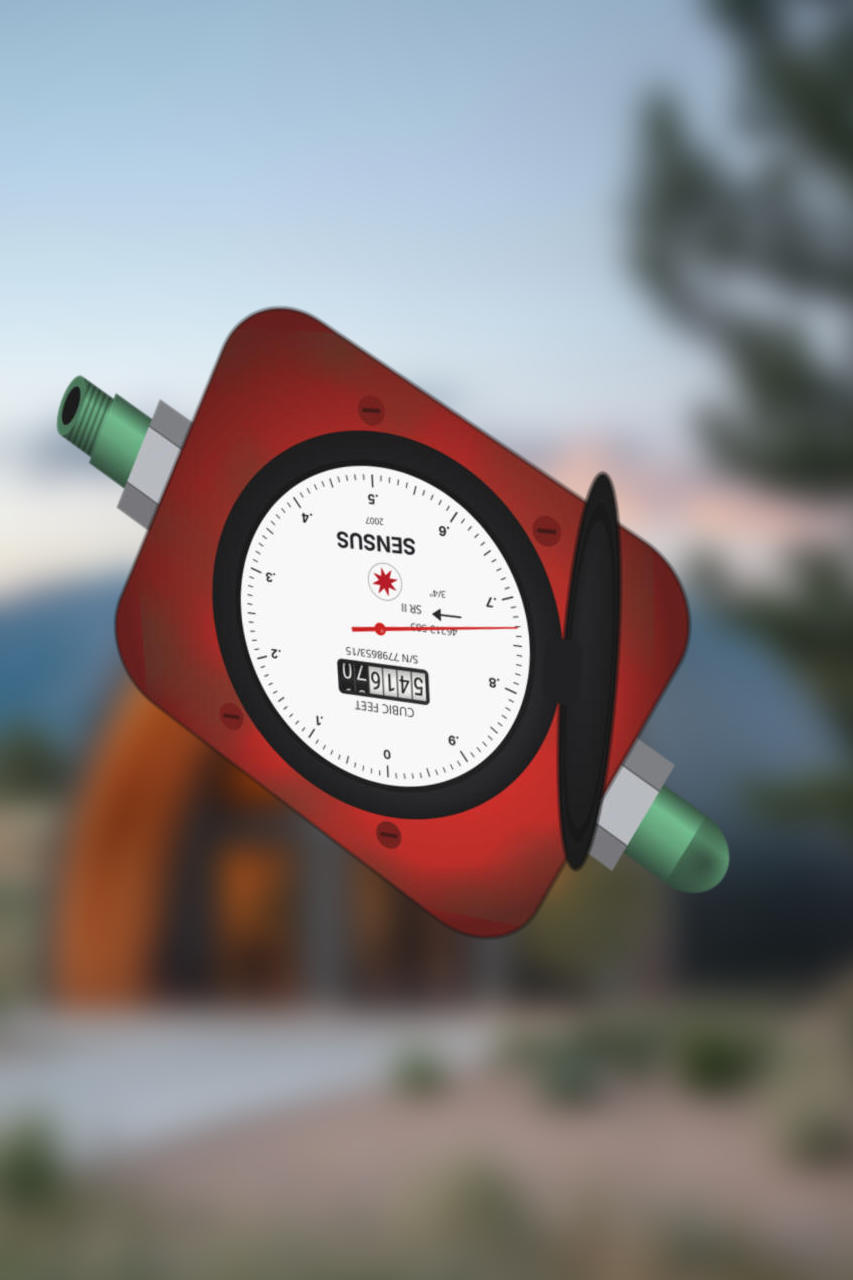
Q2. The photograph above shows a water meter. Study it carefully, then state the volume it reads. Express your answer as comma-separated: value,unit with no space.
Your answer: 541669.73,ft³
